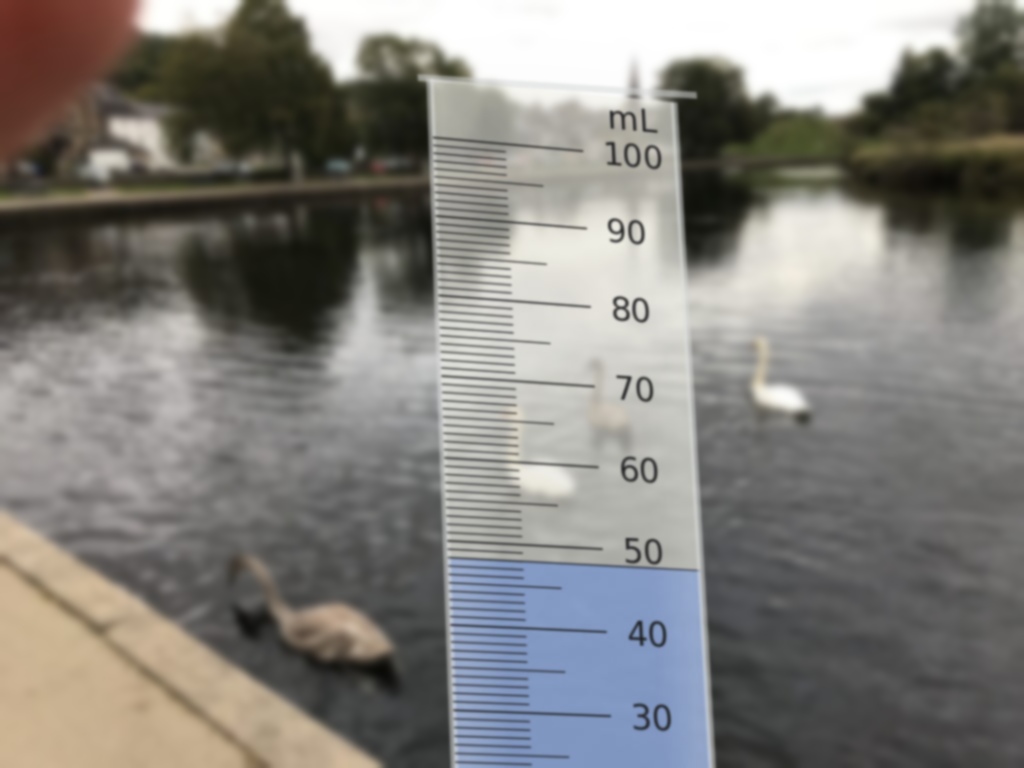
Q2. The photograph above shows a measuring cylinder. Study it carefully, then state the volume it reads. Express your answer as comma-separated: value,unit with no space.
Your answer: 48,mL
